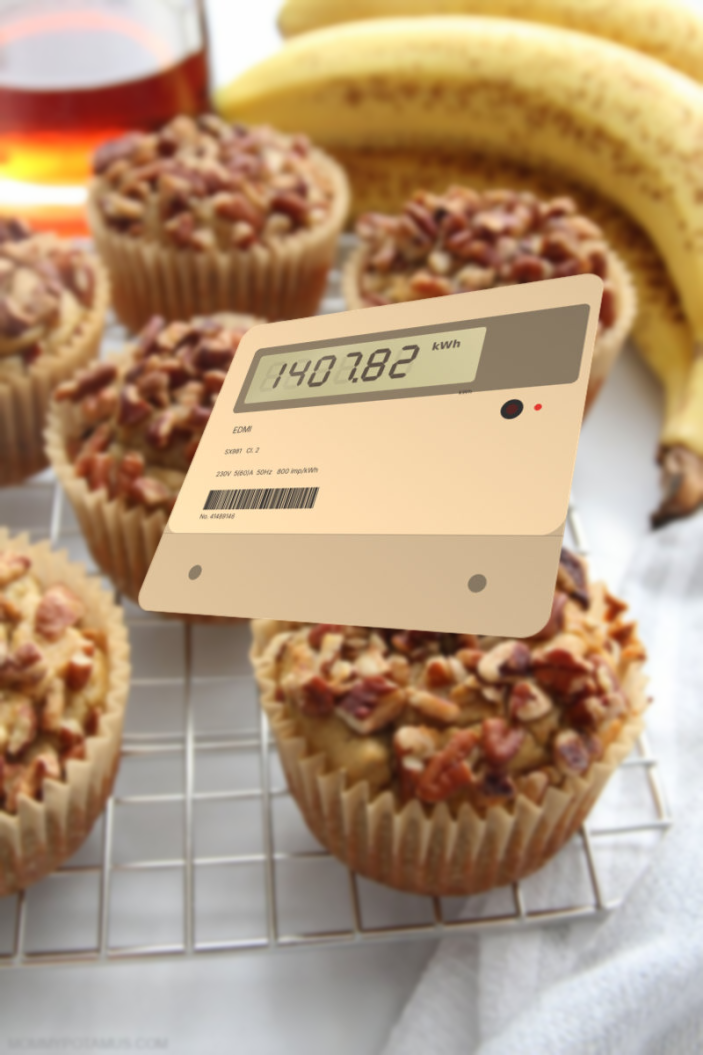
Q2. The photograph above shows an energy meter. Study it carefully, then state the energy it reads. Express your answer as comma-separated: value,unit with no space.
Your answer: 1407.82,kWh
